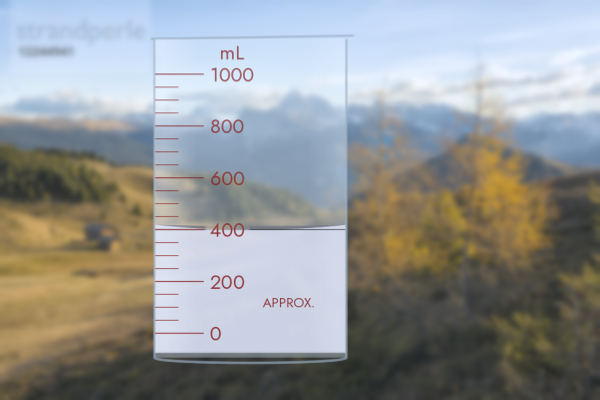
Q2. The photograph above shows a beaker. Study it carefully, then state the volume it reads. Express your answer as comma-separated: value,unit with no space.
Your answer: 400,mL
